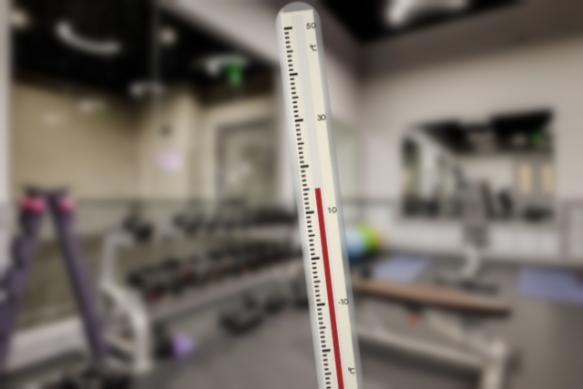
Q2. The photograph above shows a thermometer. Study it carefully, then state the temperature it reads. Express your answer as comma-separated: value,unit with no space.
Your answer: 15,°C
